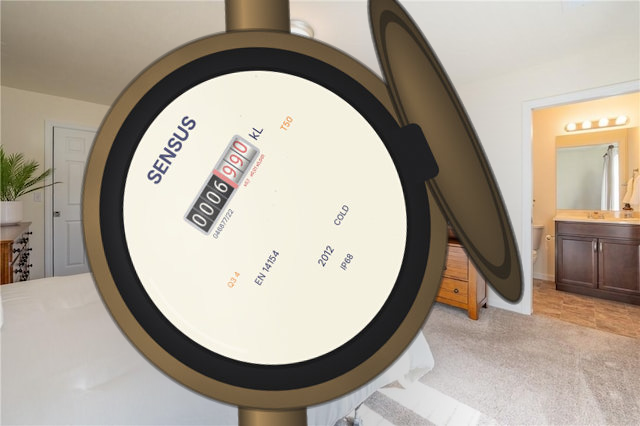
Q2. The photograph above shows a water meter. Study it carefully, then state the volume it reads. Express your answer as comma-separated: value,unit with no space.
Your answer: 6.990,kL
